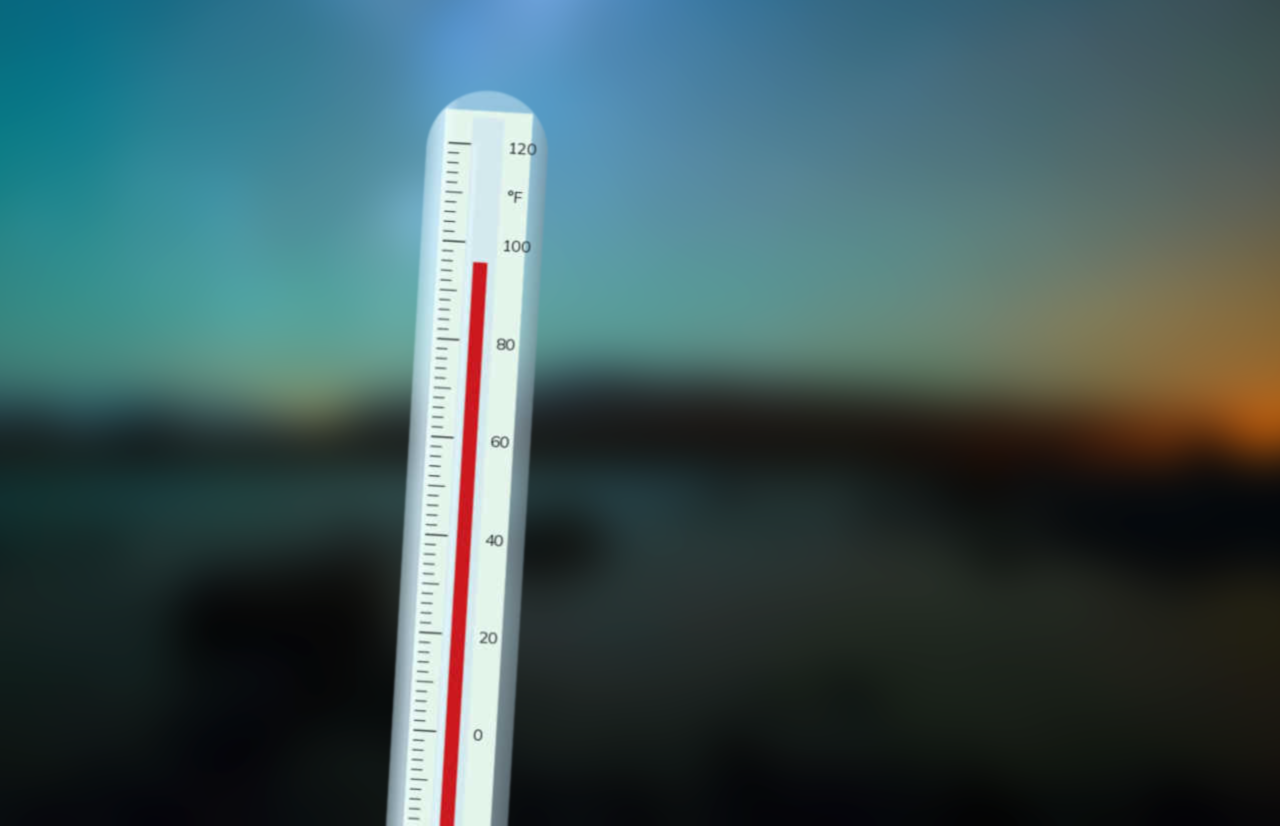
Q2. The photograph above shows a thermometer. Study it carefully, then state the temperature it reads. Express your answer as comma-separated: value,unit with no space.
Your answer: 96,°F
